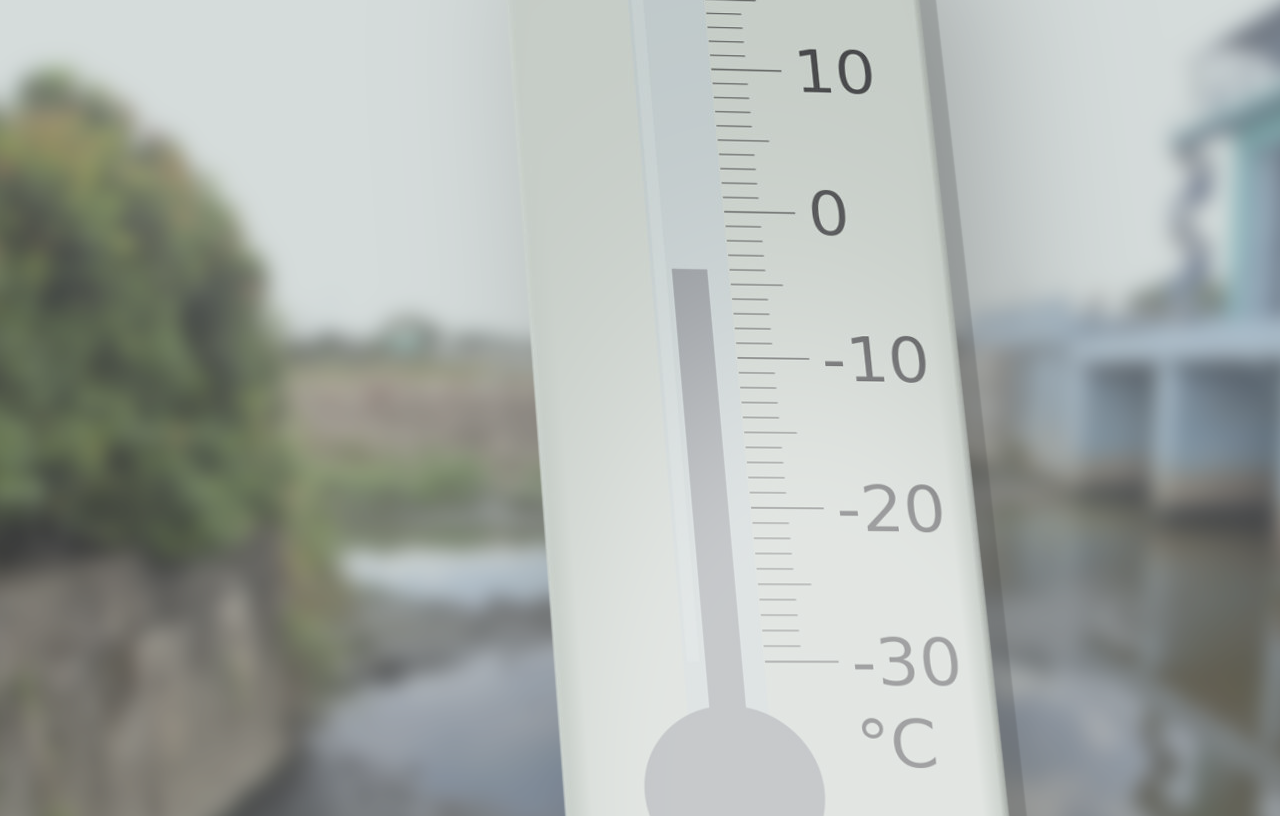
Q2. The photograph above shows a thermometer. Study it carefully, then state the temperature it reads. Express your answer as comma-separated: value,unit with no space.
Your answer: -4,°C
